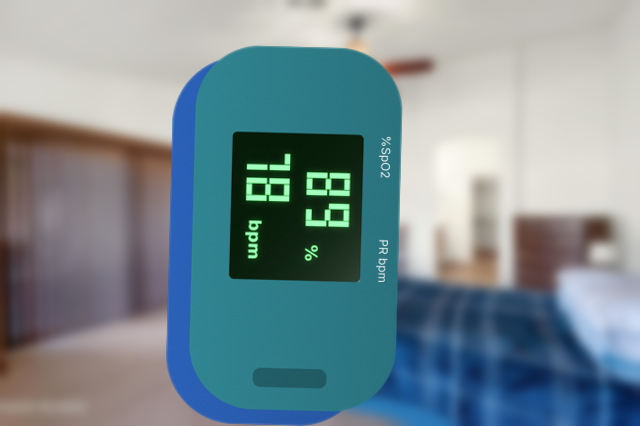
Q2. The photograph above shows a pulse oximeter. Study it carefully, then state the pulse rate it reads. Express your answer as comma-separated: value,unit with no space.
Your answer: 78,bpm
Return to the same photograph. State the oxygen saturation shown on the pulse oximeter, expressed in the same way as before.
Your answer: 89,%
